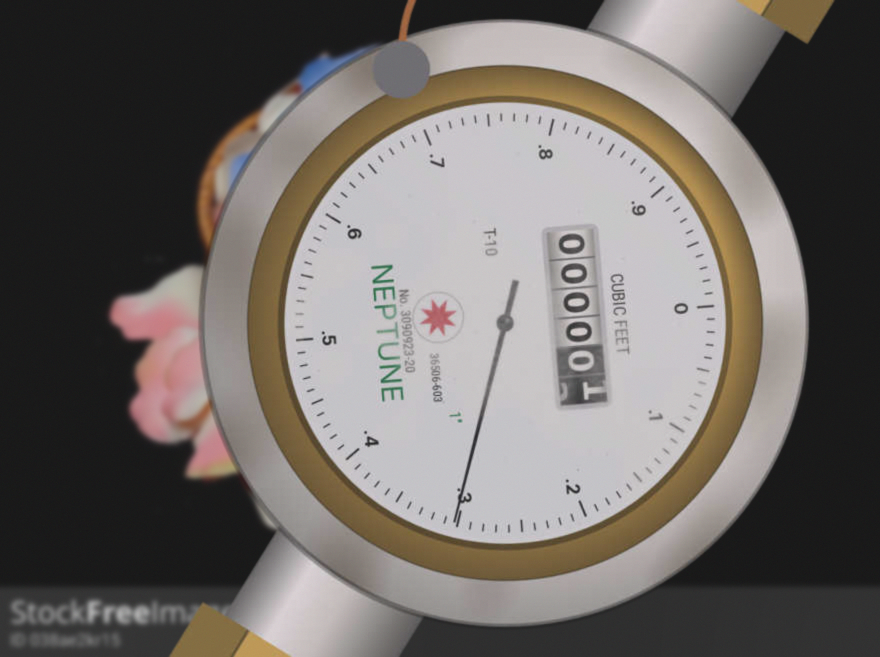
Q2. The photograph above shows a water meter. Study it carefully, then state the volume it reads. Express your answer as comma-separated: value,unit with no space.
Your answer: 1.30,ft³
